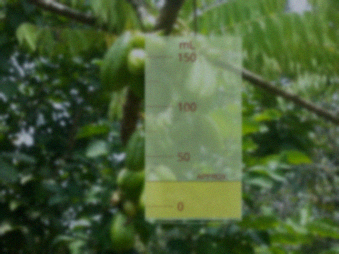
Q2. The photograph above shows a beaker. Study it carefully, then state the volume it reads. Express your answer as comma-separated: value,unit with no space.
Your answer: 25,mL
